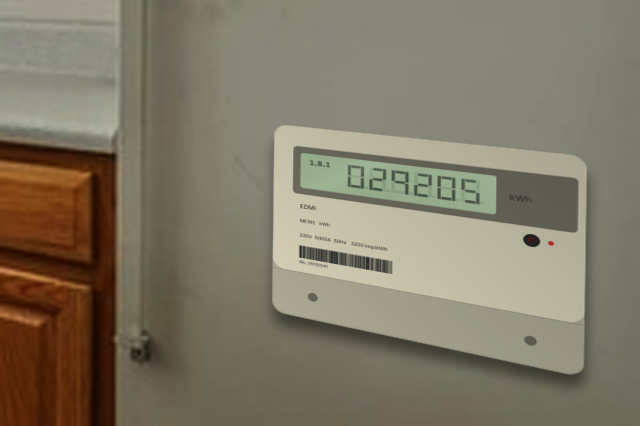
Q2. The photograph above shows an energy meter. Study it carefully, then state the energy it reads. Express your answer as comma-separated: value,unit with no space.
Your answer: 29205,kWh
